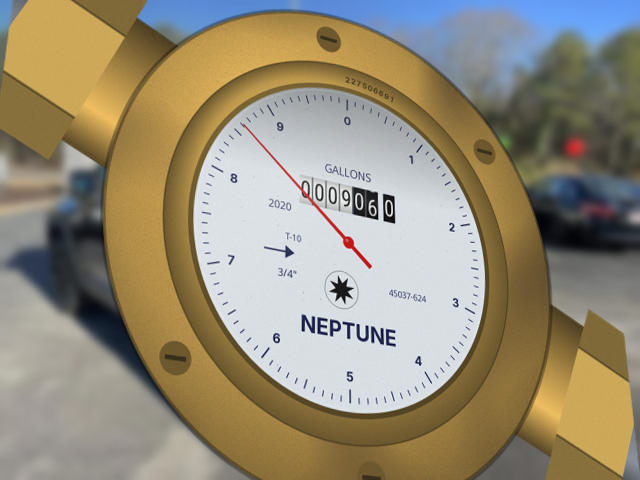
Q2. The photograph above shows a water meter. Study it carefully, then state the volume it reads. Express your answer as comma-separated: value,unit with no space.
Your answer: 9058.6,gal
